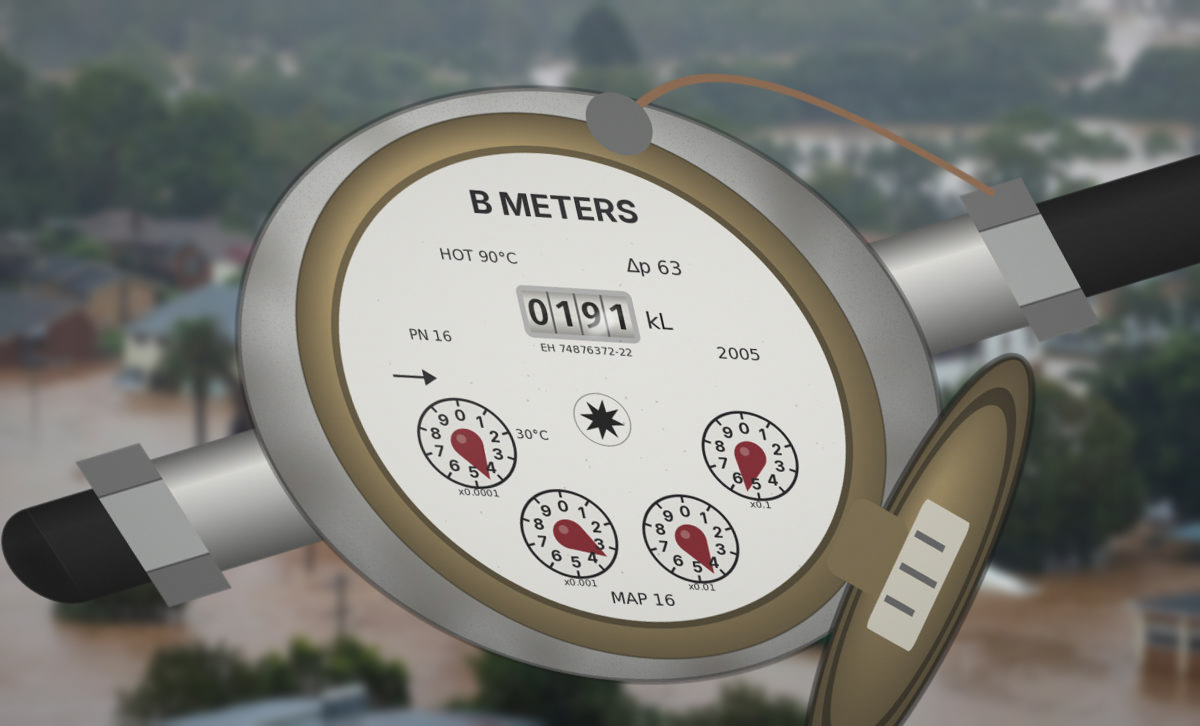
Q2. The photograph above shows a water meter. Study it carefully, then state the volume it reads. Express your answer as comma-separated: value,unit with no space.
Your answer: 191.5434,kL
